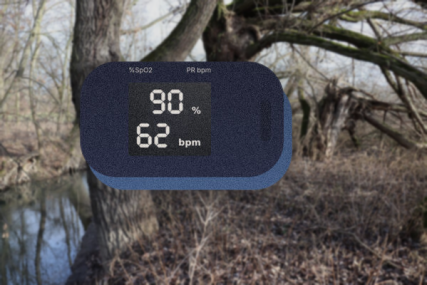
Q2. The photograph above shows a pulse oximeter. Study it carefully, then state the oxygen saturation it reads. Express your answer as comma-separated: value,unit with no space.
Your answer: 90,%
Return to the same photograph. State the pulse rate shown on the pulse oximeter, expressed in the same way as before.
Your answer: 62,bpm
